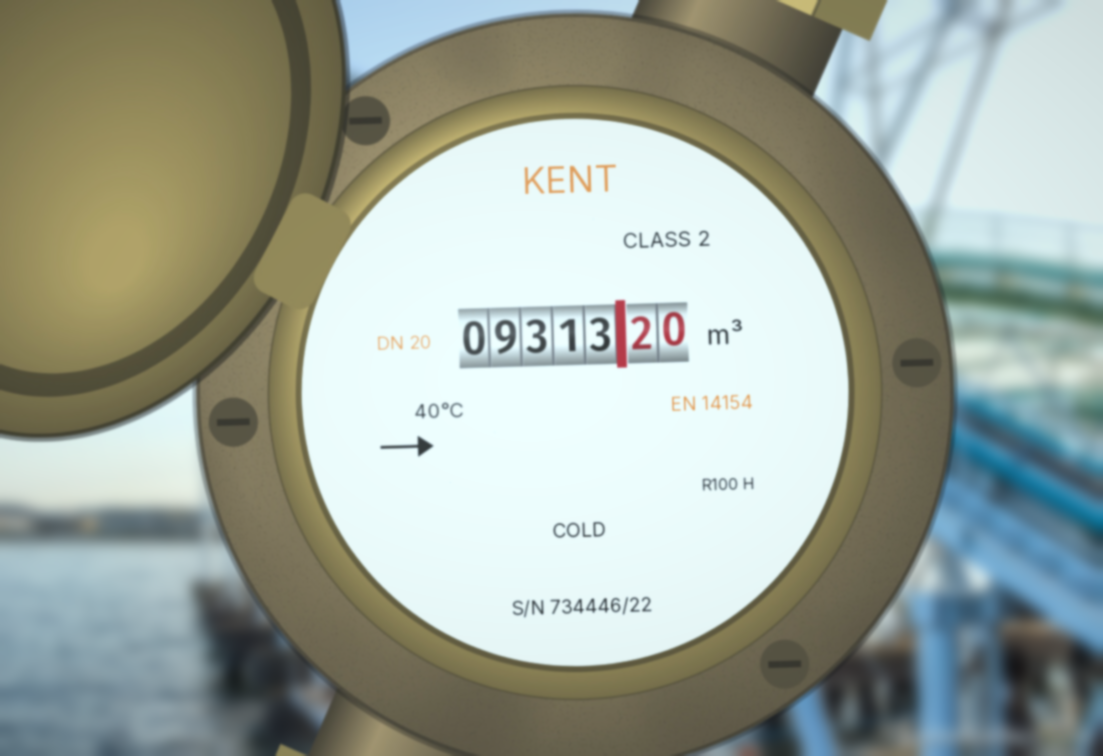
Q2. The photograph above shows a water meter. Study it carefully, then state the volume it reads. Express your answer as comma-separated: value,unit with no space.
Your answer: 9313.20,m³
